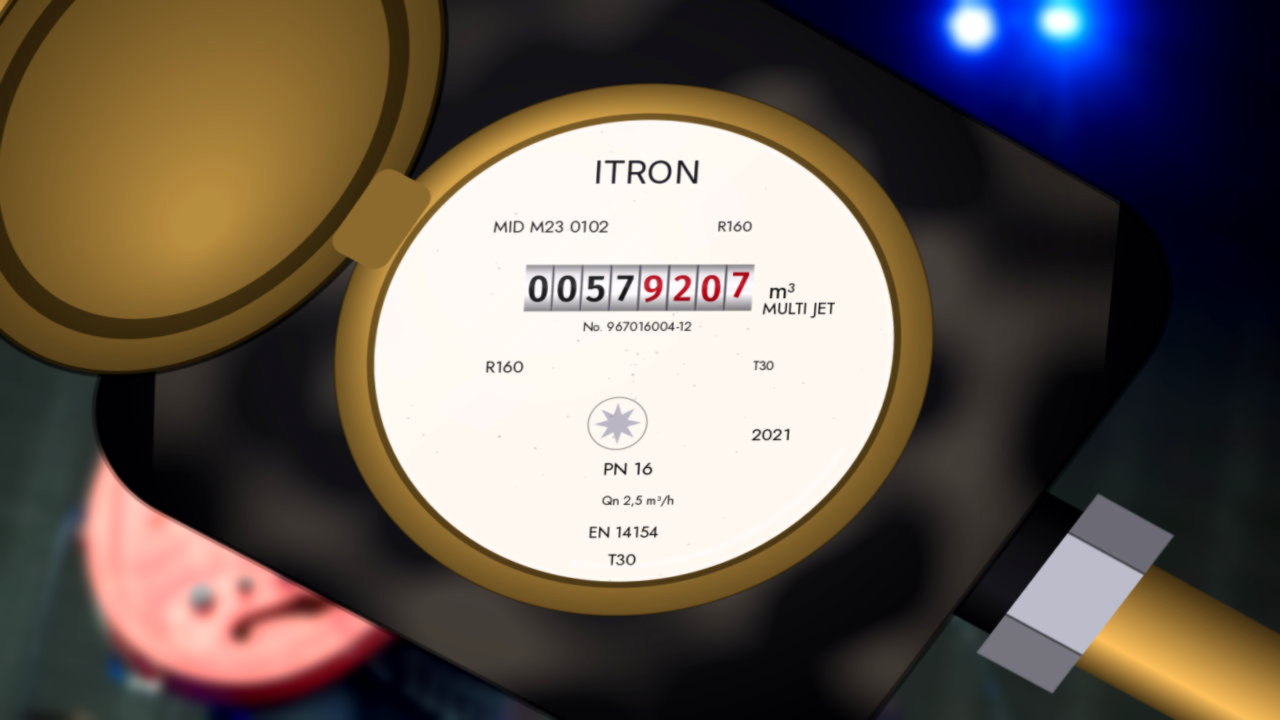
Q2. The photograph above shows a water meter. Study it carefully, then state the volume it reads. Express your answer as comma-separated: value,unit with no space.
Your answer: 57.9207,m³
